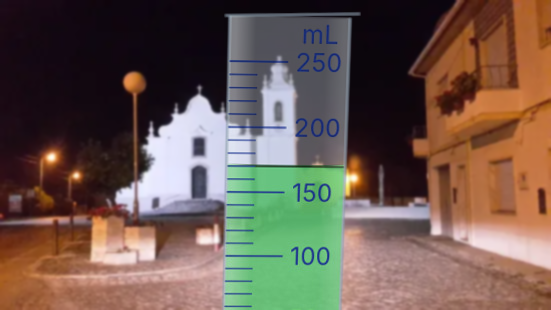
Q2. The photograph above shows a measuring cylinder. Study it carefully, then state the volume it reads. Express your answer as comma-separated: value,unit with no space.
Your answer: 170,mL
